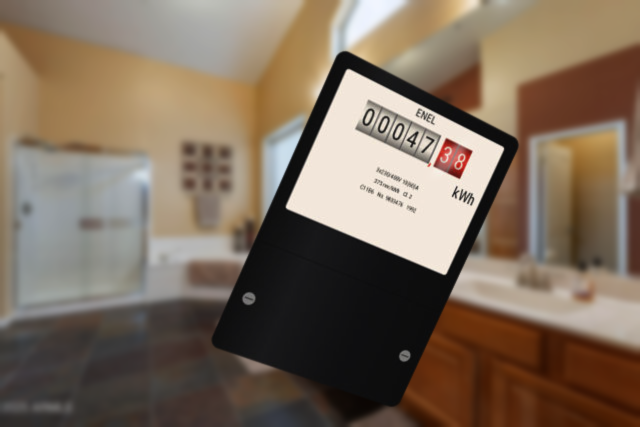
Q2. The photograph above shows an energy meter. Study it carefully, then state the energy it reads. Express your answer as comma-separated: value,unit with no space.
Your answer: 47.38,kWh
